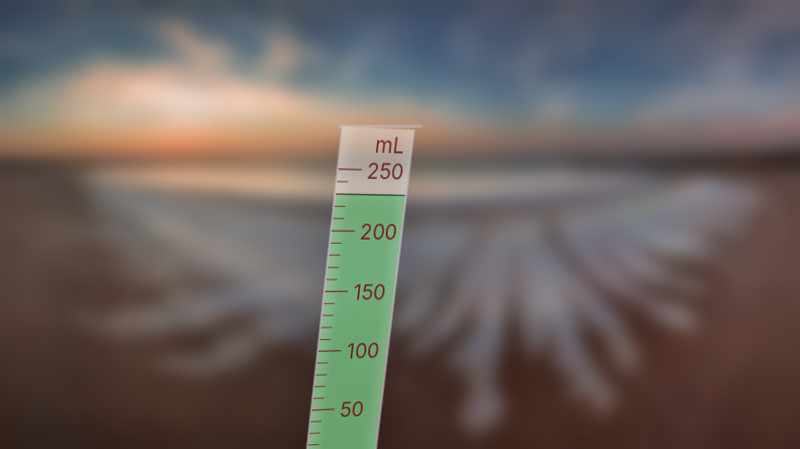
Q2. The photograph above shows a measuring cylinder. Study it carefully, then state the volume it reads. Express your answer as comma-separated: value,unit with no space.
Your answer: 230,mL
